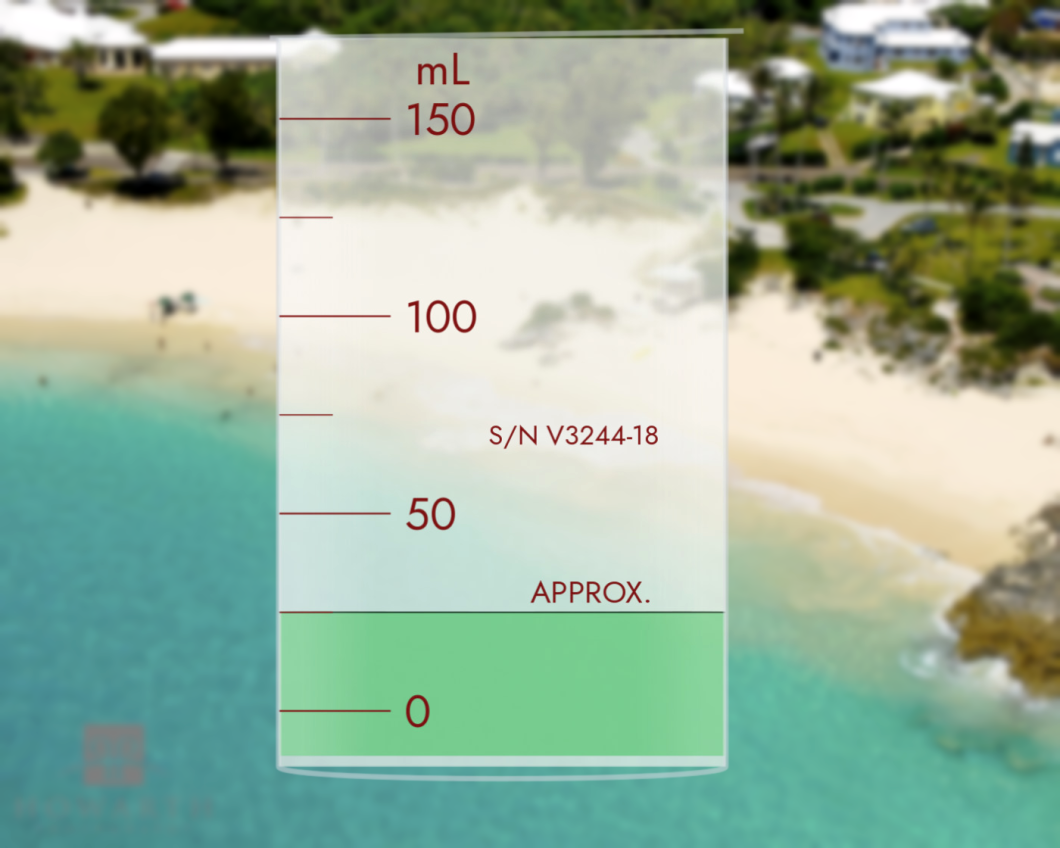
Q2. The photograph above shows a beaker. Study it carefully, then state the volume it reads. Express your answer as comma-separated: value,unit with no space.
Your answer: 25,mL
